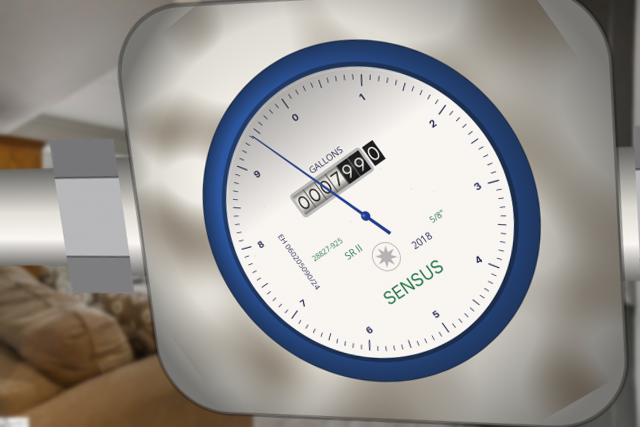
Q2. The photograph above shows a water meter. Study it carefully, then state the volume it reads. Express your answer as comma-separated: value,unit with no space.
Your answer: 7989.4,gal
